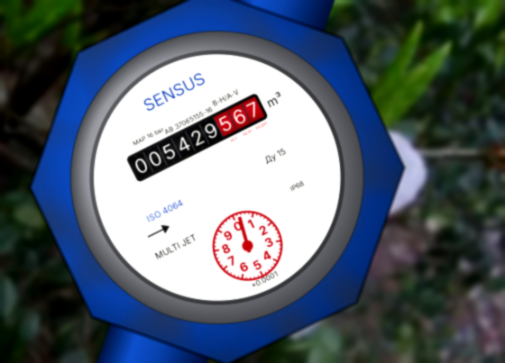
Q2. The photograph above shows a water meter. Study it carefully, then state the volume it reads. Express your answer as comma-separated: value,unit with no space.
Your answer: 5429.5670,m³
